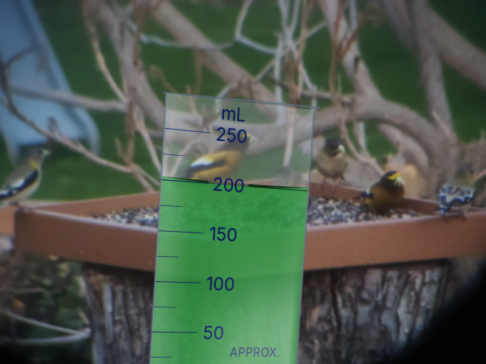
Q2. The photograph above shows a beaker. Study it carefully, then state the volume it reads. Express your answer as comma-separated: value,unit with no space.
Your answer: 200,mL
